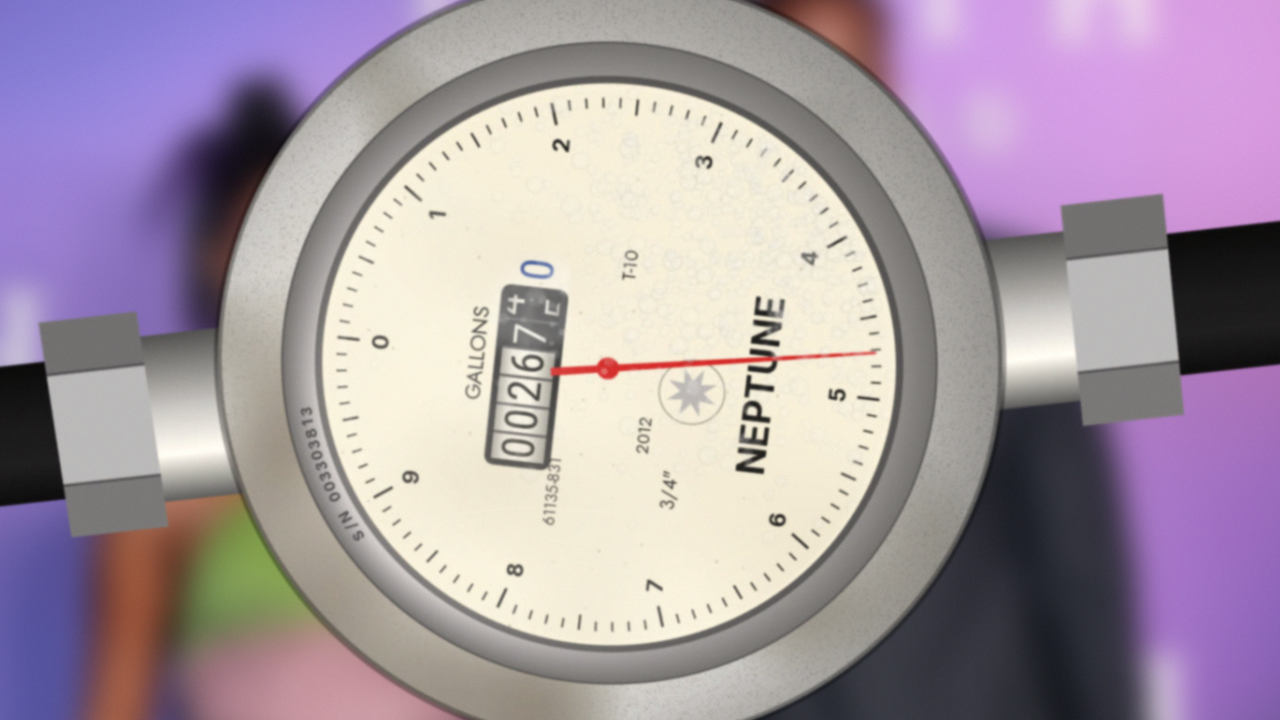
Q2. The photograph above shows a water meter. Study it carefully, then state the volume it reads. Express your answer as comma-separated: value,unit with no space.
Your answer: 26744.7,gal
